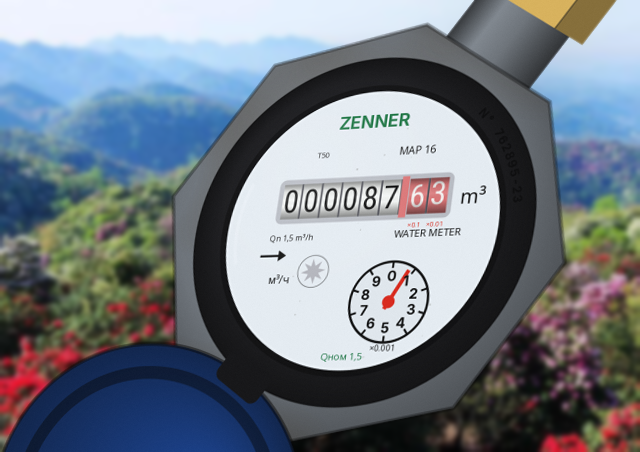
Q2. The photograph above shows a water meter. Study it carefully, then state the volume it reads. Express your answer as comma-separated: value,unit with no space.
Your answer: 87.630,m³
